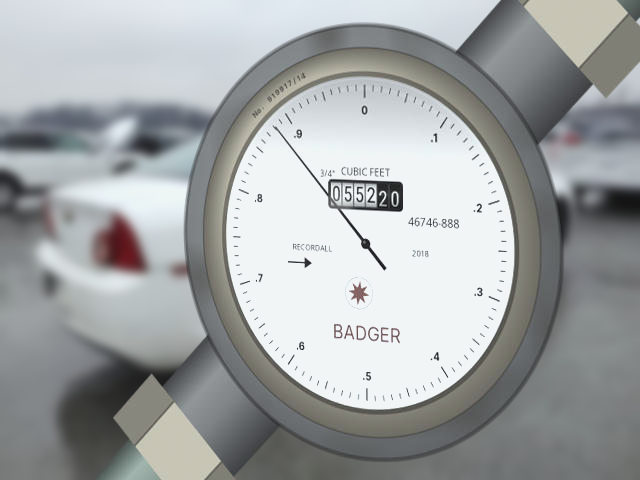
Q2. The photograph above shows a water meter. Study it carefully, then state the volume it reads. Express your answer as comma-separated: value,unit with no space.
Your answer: 55219.88,ft³
